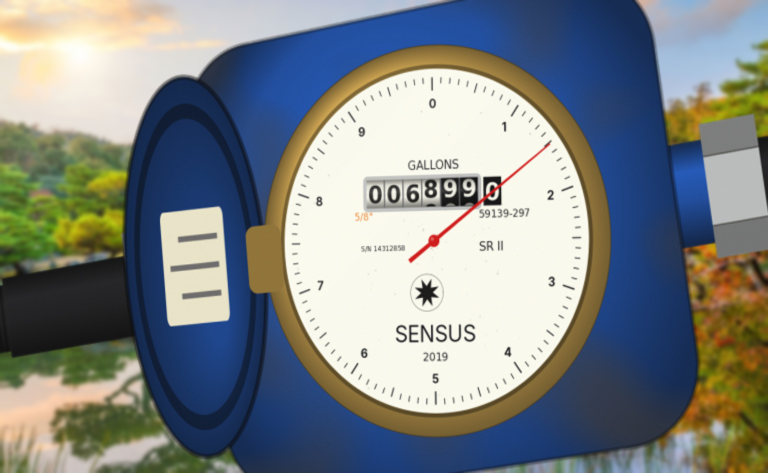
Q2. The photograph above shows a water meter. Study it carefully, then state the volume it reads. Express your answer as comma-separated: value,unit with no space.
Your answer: 68991.5,gal
